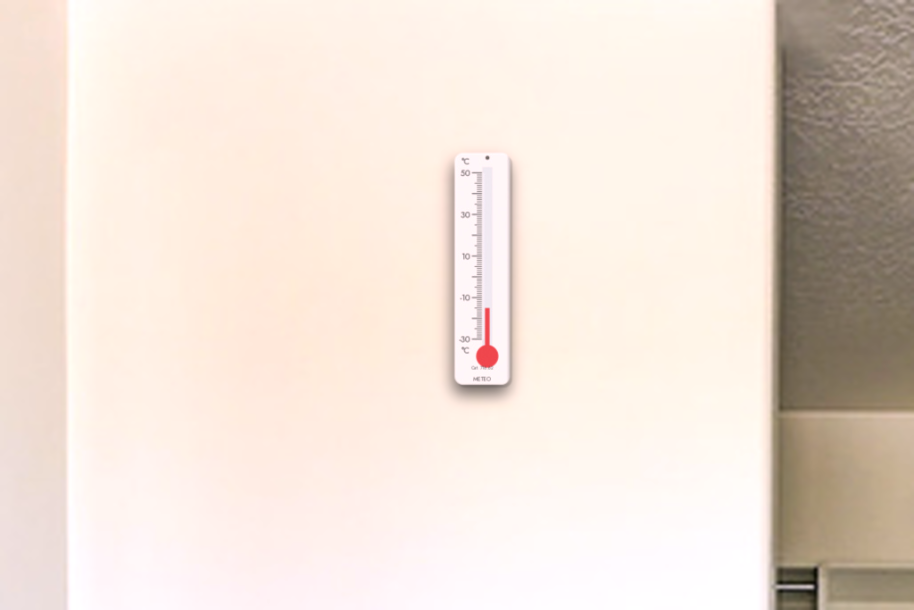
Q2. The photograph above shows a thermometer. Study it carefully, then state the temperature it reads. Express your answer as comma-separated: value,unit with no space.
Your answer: -15,°C
